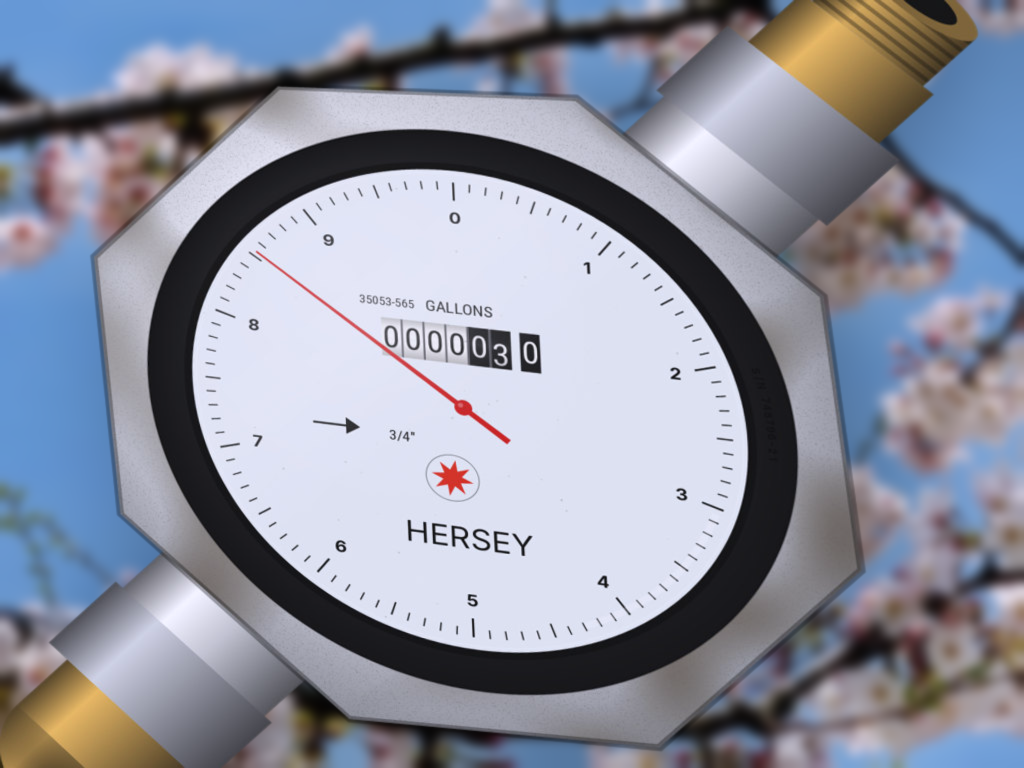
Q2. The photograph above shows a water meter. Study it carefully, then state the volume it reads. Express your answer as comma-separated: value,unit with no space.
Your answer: 28.5,gal
